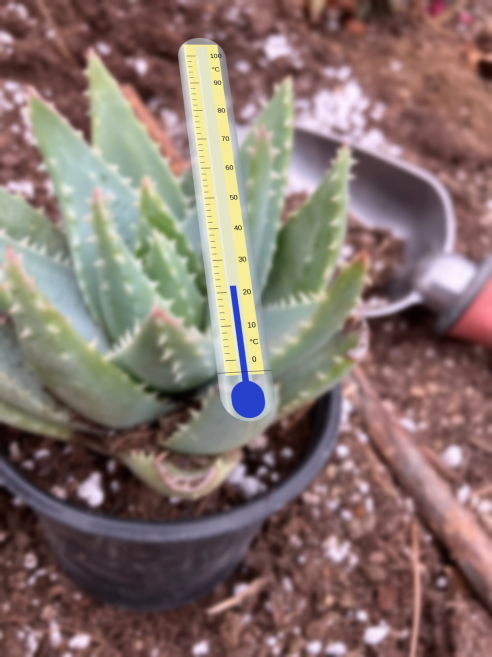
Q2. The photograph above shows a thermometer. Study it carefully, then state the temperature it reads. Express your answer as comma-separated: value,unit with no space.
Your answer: 22,°C
